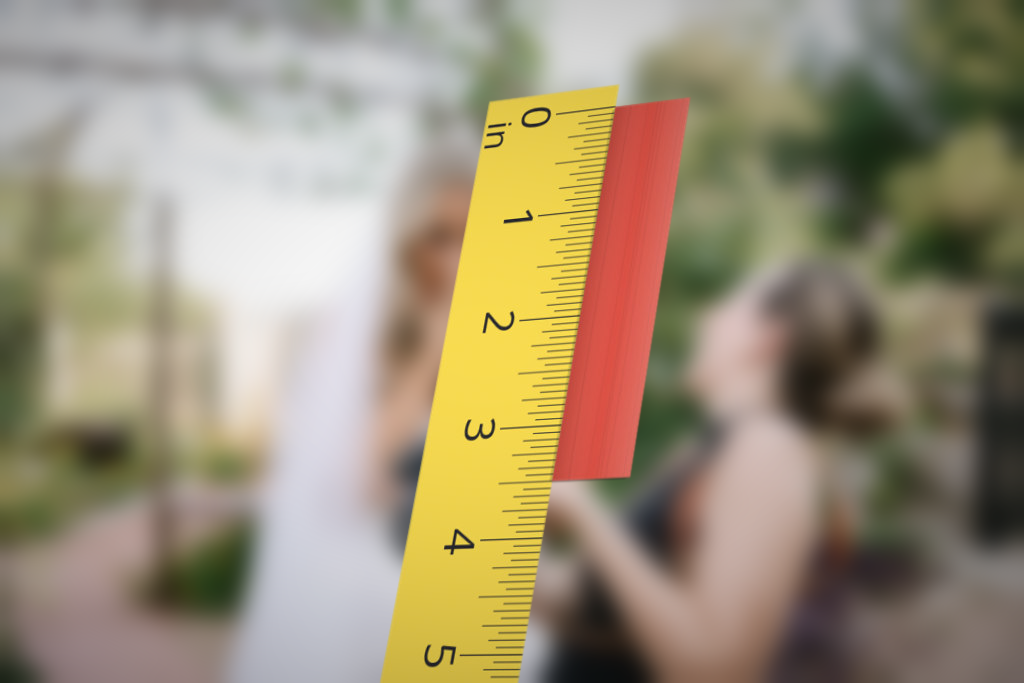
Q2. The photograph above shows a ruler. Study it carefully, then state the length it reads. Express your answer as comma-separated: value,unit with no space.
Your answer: 3.5,in
